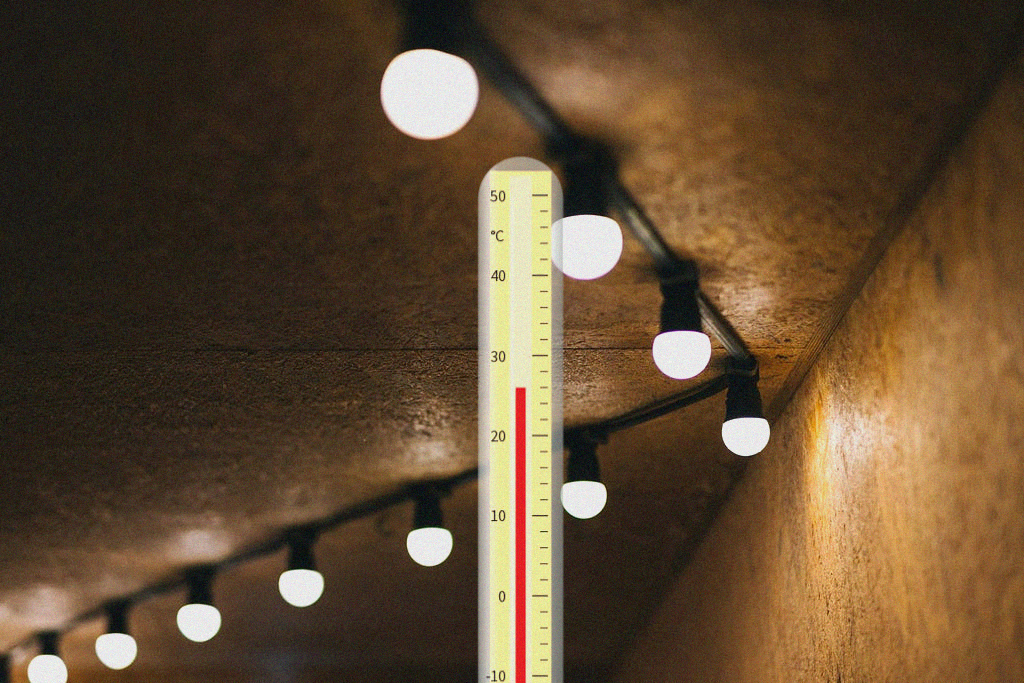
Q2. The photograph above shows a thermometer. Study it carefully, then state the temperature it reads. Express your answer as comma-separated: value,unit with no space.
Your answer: 26,°C
